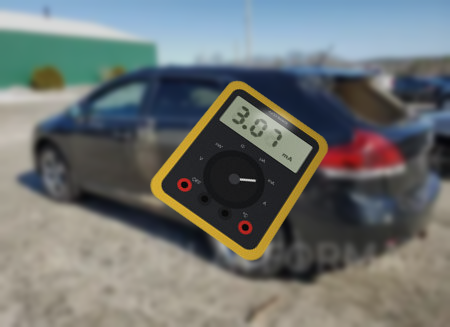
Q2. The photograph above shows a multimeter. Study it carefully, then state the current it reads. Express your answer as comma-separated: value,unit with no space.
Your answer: 3.07,mA
